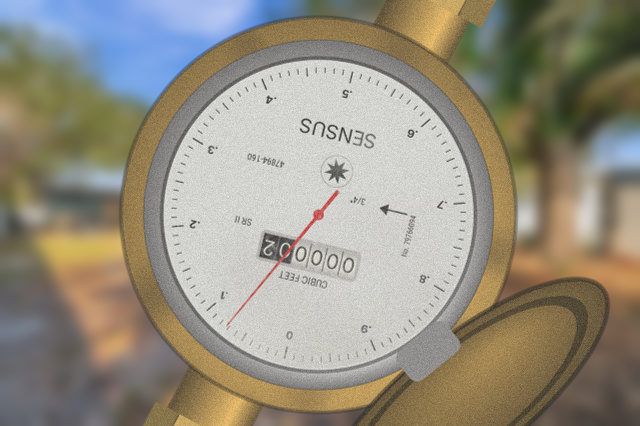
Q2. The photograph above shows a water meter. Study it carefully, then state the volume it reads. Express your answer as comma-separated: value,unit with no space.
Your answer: 2.07,ft³
